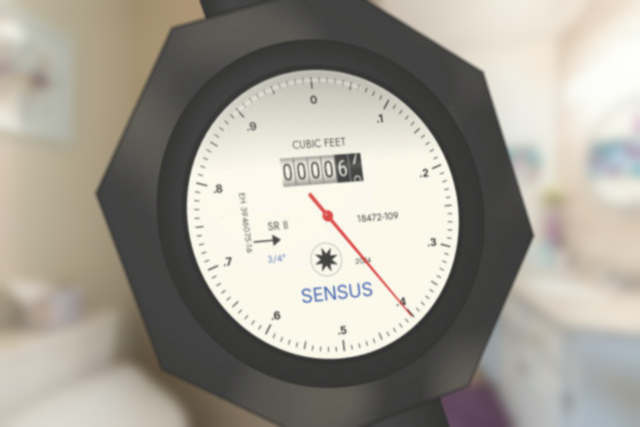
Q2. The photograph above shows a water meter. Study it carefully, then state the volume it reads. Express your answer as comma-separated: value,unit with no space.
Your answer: 67.40,ft³
